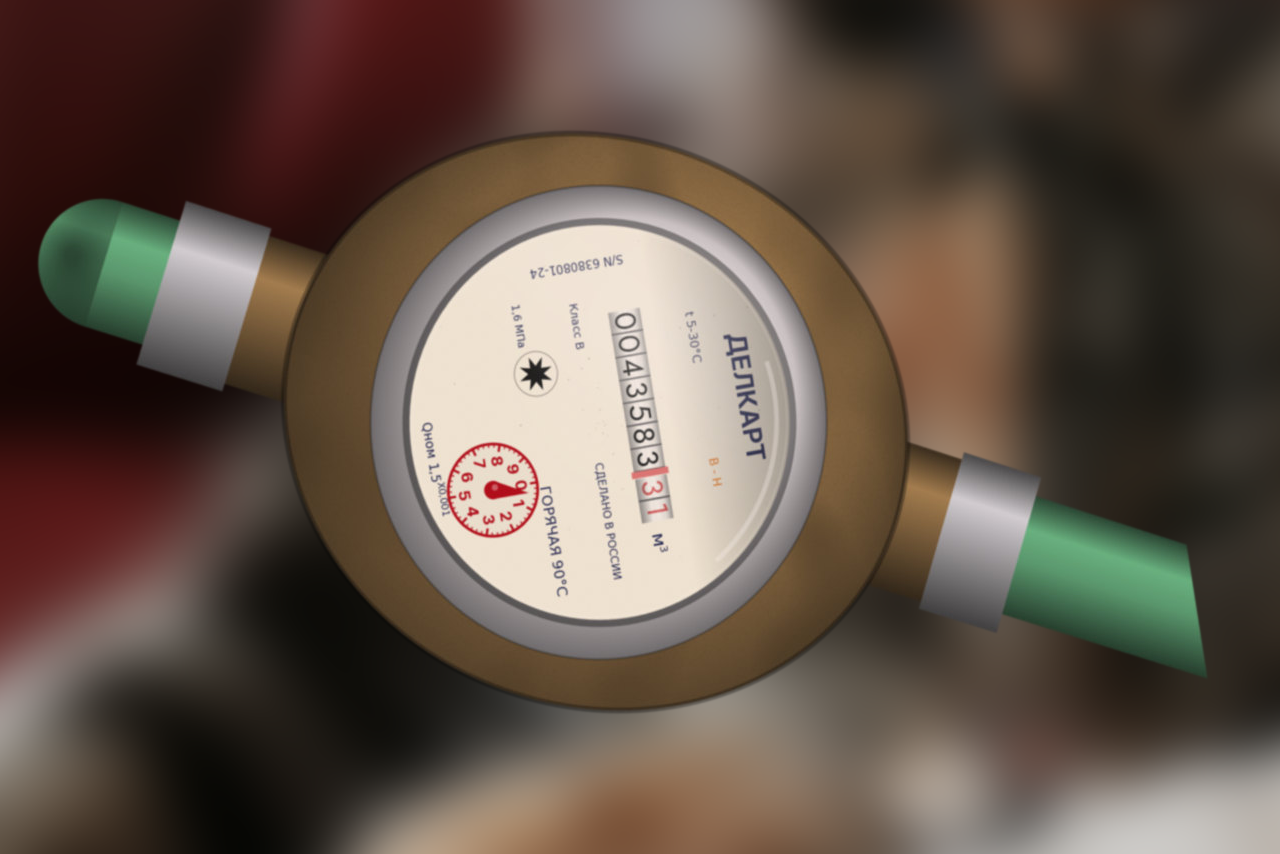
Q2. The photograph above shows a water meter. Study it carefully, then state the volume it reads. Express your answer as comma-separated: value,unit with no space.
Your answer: 43583.310,m³
